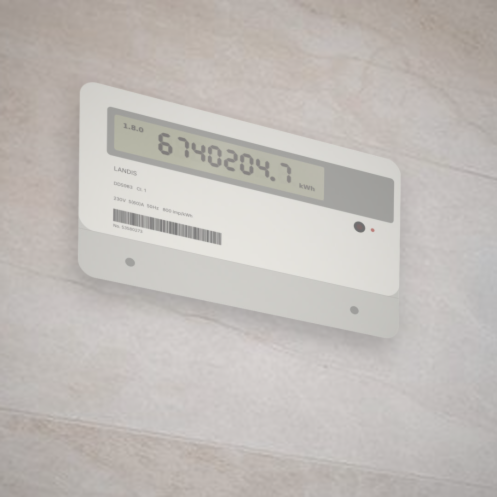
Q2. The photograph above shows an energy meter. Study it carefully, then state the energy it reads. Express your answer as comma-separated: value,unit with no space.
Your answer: 6740204.7,kWh
